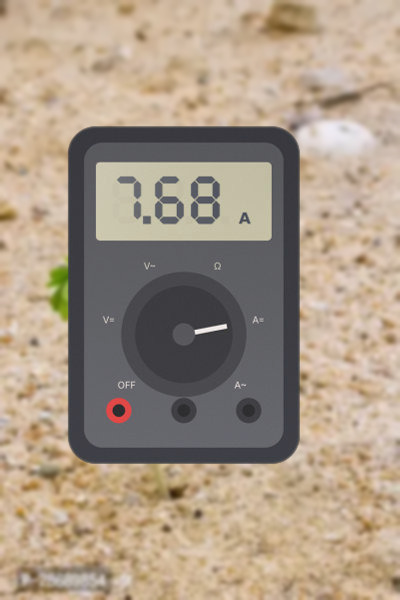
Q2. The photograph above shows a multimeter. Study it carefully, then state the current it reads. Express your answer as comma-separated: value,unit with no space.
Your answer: 7.68,A
